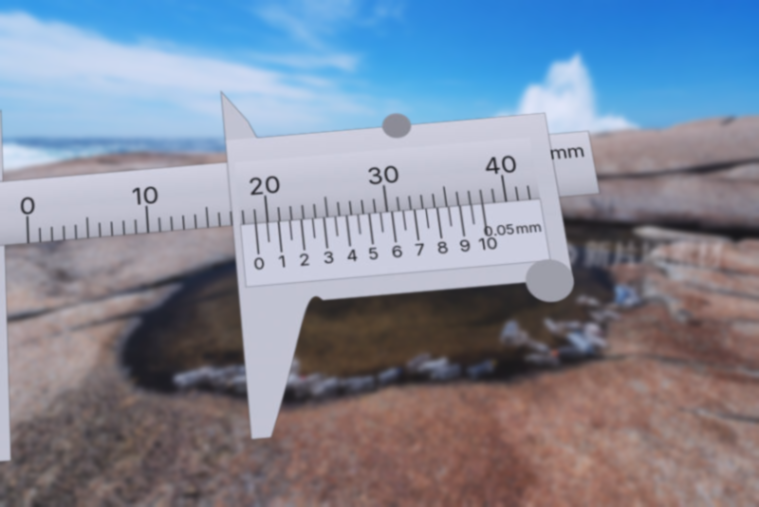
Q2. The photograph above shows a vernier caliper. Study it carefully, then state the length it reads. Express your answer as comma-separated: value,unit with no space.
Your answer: 19.0,mm
